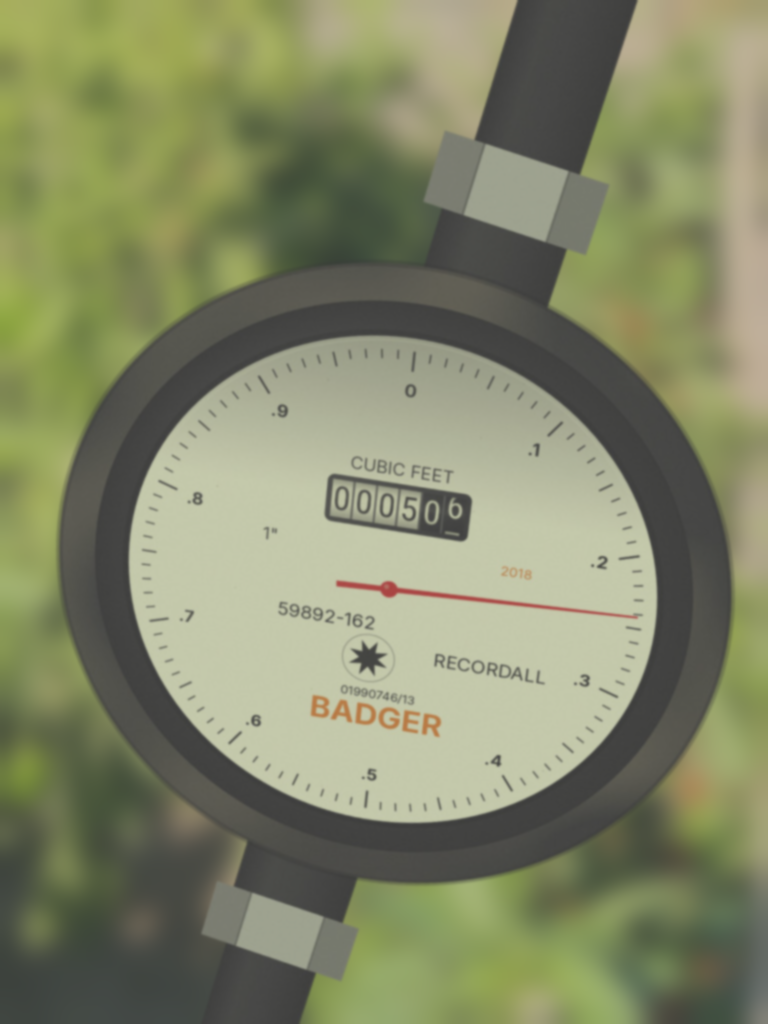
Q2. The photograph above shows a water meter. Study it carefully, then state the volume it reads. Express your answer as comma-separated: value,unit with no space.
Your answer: 506.24,ft³
